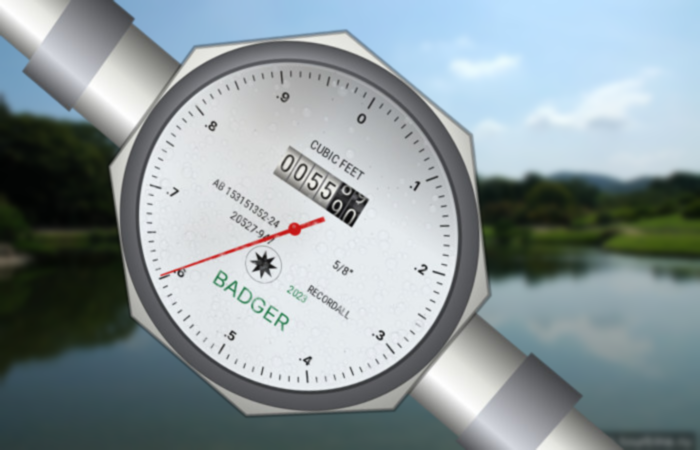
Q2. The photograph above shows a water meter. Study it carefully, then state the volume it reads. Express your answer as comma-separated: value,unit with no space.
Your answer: 5589.60,ft³
